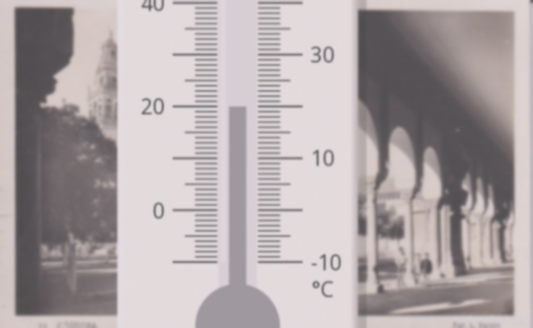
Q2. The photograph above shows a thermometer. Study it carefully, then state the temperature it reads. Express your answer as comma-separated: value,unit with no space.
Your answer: 20,°C
